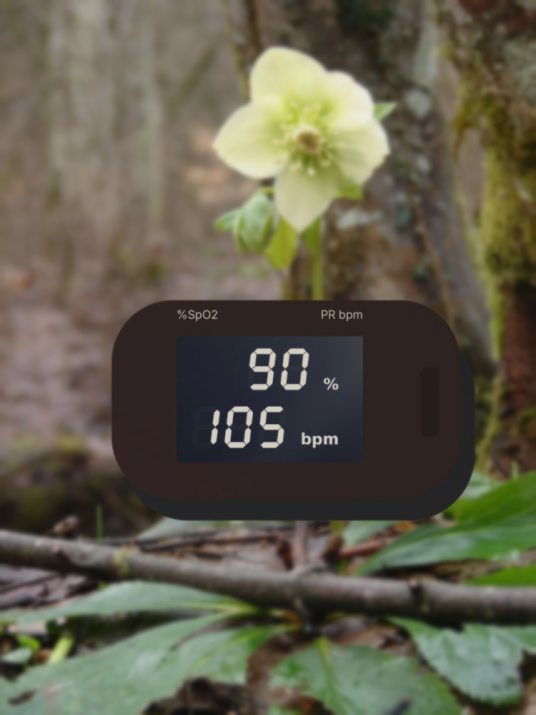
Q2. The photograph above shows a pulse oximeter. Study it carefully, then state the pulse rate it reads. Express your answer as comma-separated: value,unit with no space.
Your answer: 105,bpm
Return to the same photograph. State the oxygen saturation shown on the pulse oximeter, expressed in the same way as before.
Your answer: 90,%
